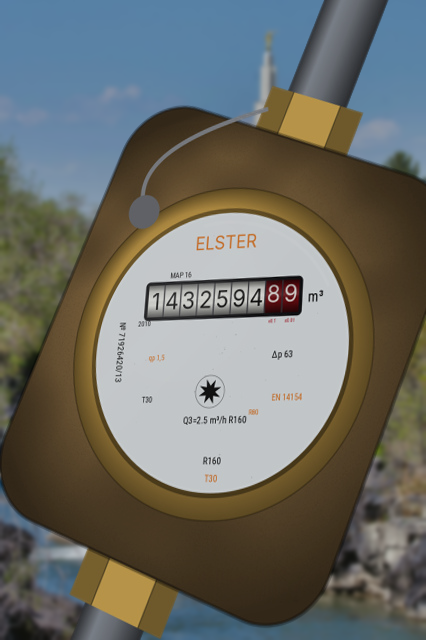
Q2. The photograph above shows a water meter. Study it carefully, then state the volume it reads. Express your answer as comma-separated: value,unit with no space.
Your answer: 1432594.89,m³
